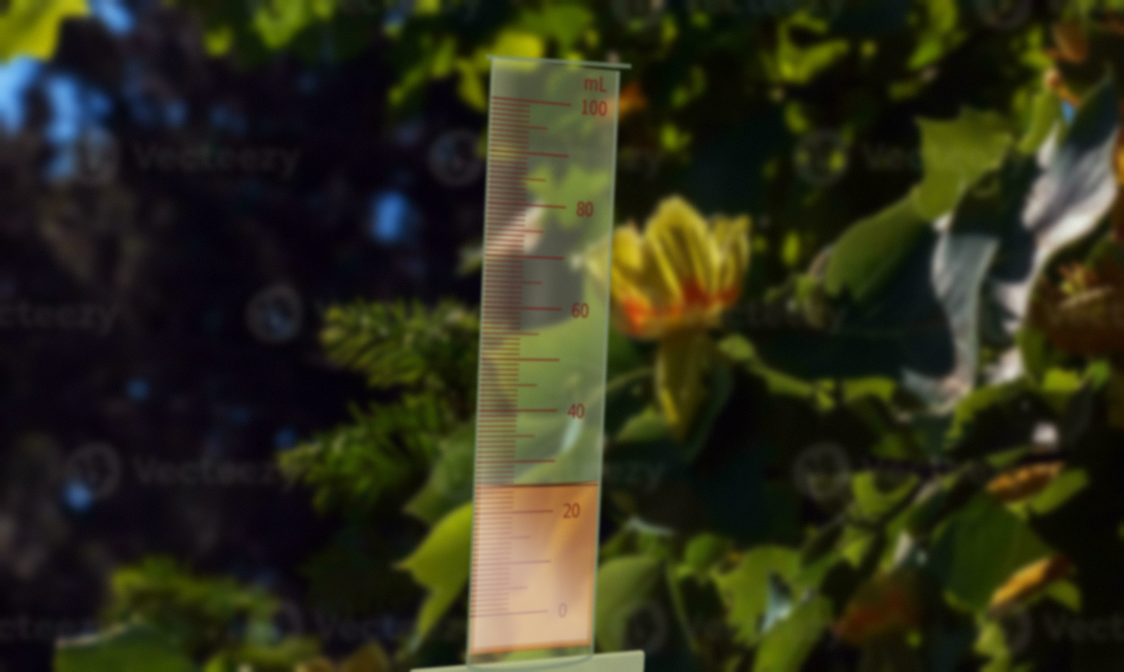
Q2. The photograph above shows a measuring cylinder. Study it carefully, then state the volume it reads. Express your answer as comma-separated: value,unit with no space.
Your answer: 25,mL
